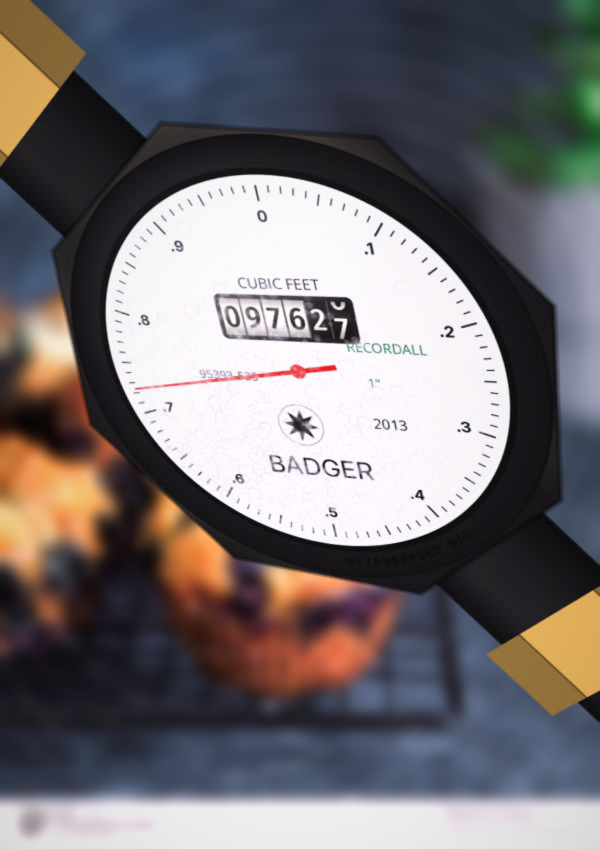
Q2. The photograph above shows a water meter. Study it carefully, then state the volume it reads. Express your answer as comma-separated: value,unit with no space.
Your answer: 97626.72,ft³
